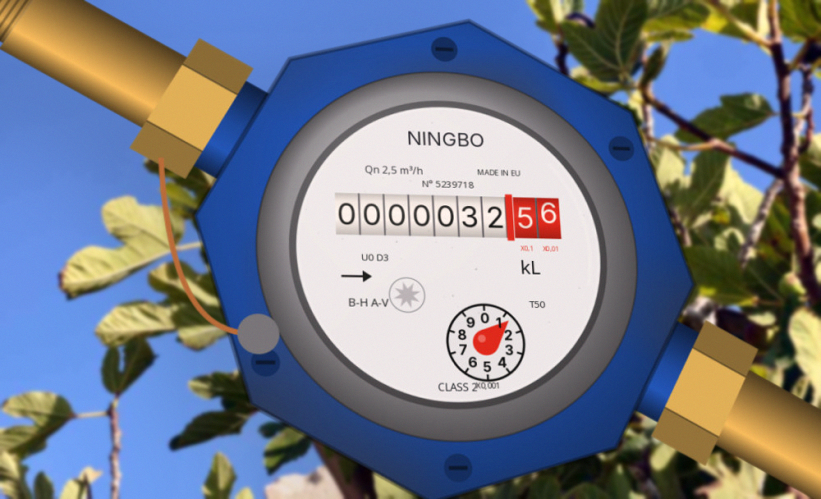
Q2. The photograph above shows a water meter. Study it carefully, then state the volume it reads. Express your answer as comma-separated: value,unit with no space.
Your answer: 32.561,kL
